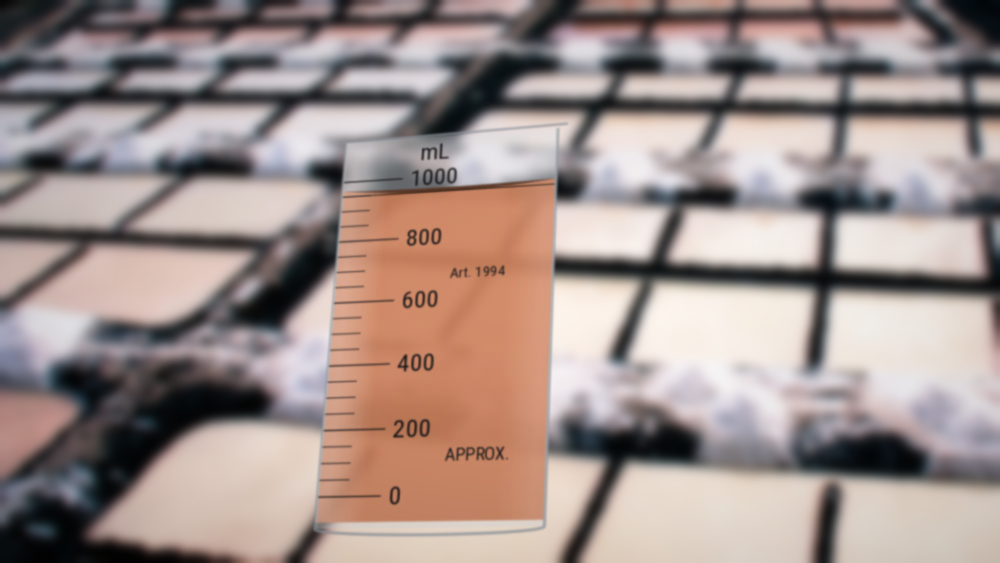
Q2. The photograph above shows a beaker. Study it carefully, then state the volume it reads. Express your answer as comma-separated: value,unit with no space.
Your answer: 950,mL
